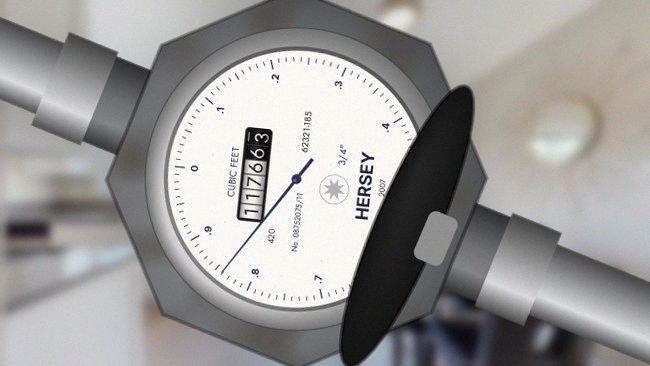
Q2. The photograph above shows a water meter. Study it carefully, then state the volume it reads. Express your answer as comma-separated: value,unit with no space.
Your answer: 117662.84,ft³
